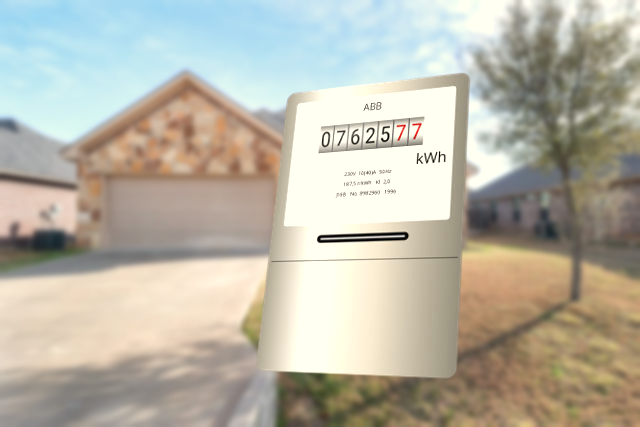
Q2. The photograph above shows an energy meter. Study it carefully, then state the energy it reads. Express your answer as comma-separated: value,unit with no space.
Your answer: 7625.77,kWh
